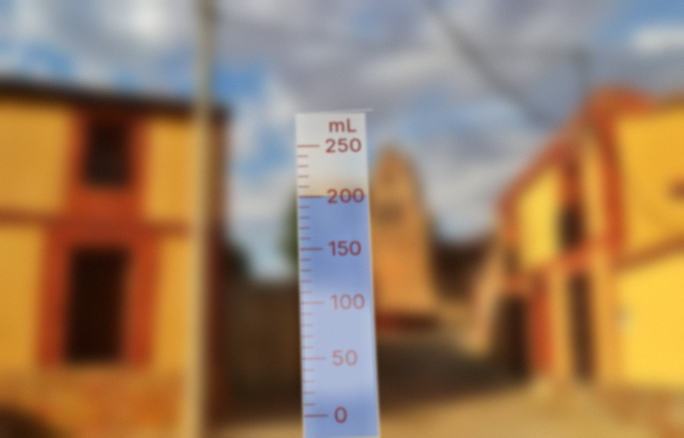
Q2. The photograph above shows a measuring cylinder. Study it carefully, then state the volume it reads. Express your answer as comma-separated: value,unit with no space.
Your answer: 200,mL
